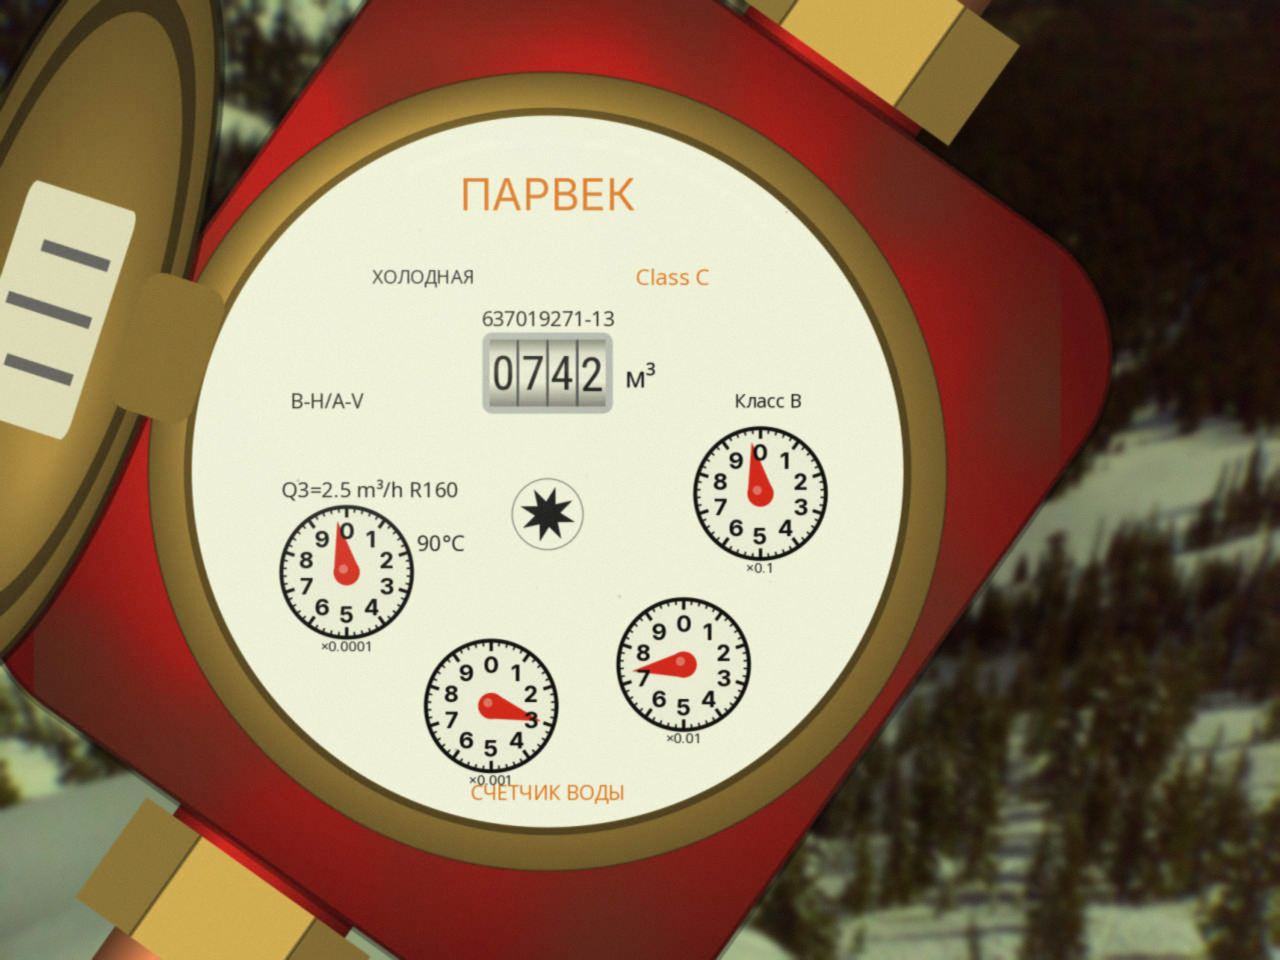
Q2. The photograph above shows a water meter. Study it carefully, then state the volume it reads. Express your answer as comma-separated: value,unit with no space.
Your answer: 741.9729,m³
